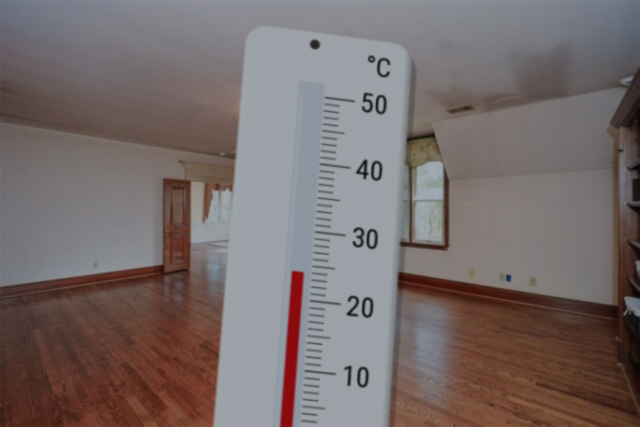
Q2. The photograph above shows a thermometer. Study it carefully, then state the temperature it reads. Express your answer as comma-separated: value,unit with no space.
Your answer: 24,°C
